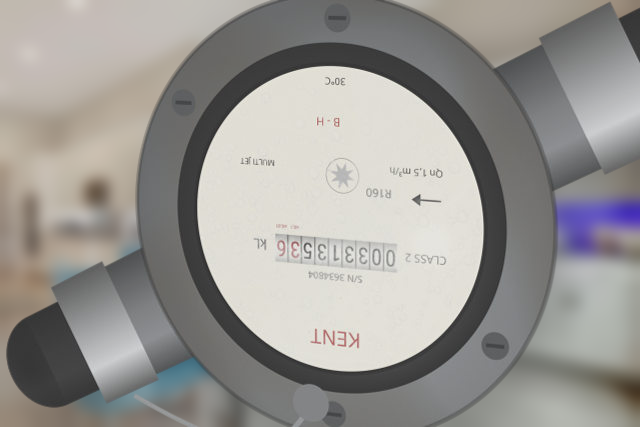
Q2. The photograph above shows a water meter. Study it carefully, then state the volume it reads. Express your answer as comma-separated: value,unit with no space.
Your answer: 33135.36,kL
